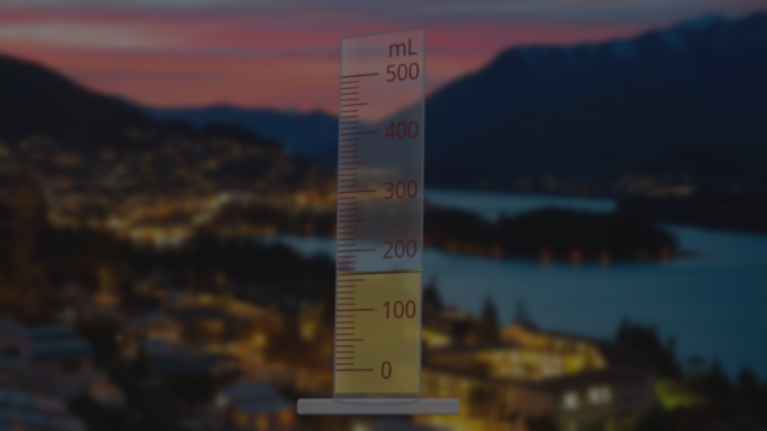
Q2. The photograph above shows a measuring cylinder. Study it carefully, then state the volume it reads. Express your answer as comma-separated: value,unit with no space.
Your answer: 160,mL
